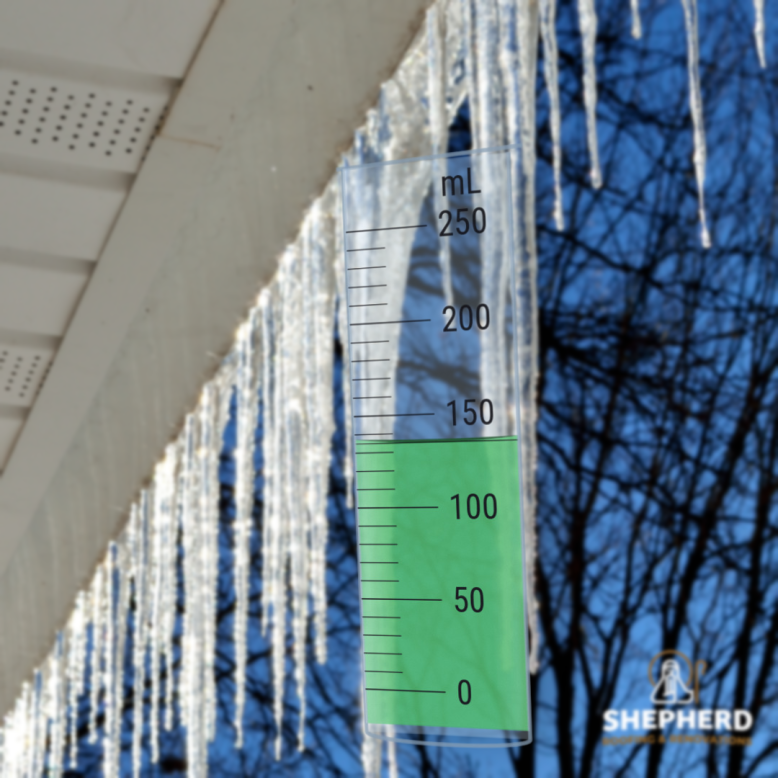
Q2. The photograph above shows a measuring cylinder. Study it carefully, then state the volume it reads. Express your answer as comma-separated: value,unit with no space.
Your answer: 135,mL
